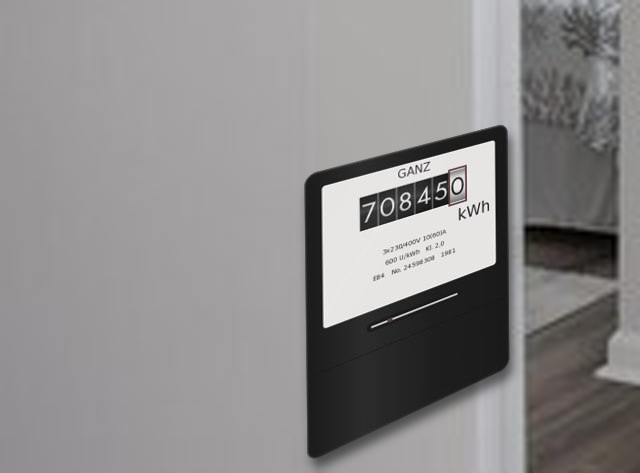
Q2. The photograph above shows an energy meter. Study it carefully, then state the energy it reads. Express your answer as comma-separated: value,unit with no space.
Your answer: 70845.0,kWh
